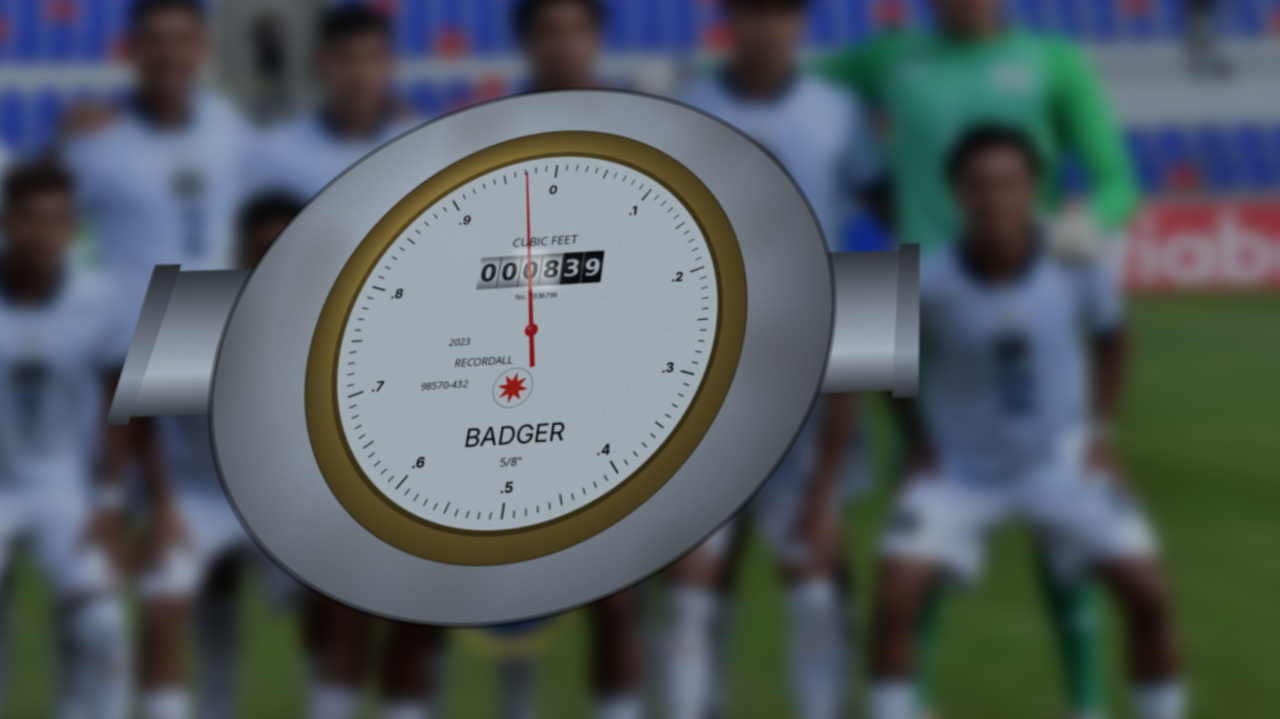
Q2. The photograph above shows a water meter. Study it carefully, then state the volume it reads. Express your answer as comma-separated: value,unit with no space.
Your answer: 838.97,ft³
